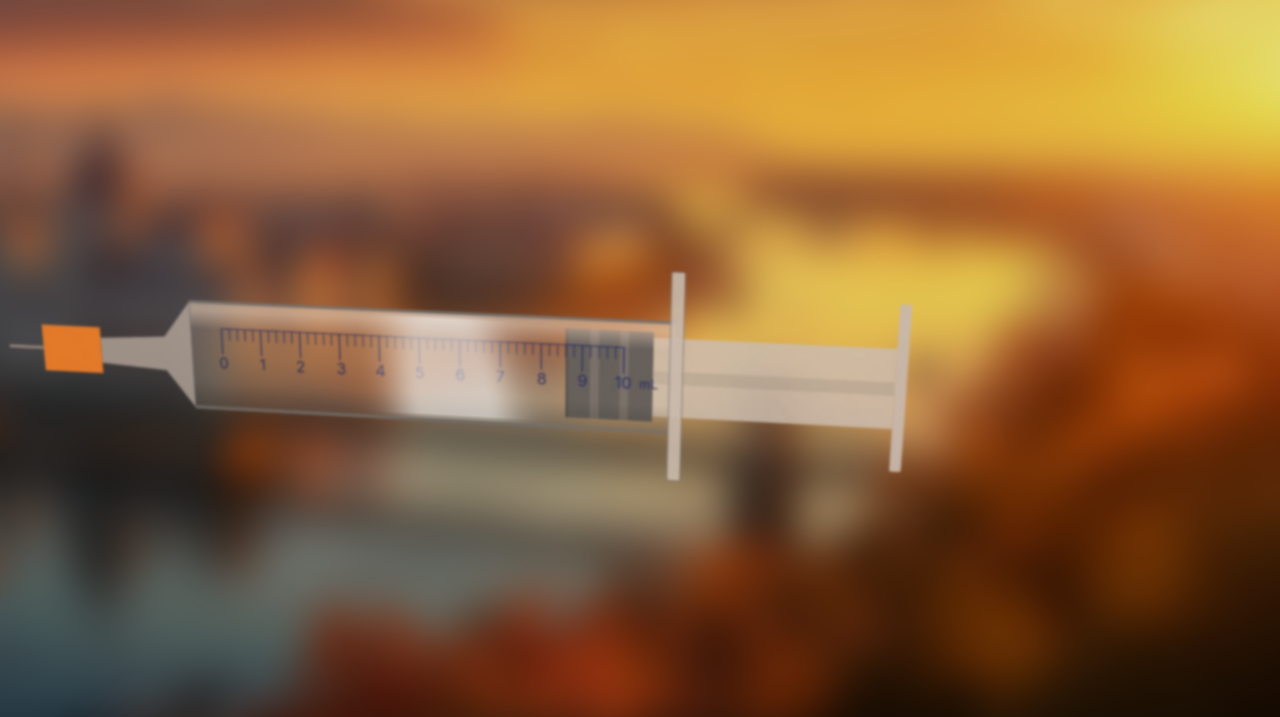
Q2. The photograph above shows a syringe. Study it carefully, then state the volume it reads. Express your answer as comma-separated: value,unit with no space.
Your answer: 8.6,mL
